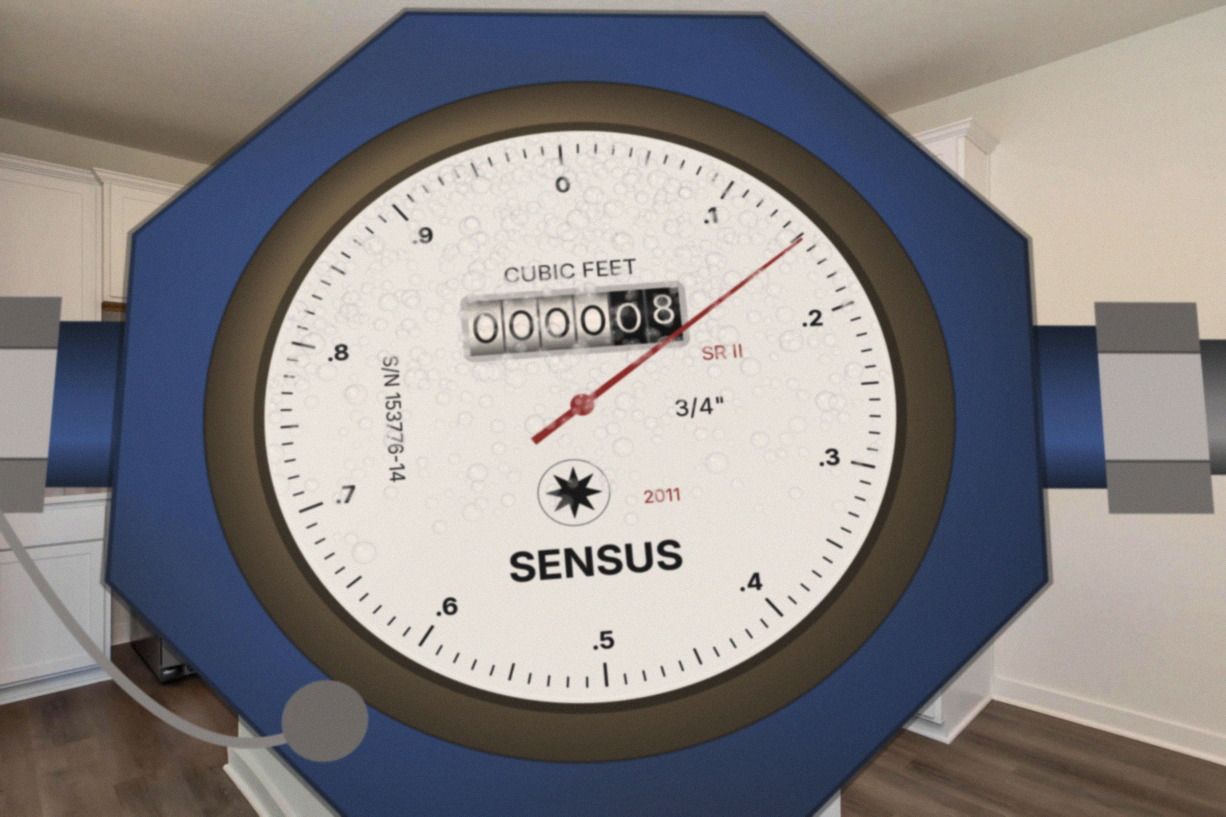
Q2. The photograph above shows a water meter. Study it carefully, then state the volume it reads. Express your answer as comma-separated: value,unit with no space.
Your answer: 8.15,ft³
